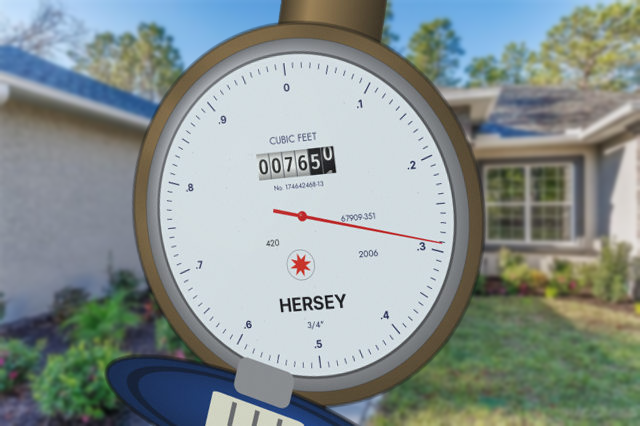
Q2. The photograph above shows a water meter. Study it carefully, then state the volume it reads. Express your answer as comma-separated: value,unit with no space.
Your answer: 7650.29,ft³
